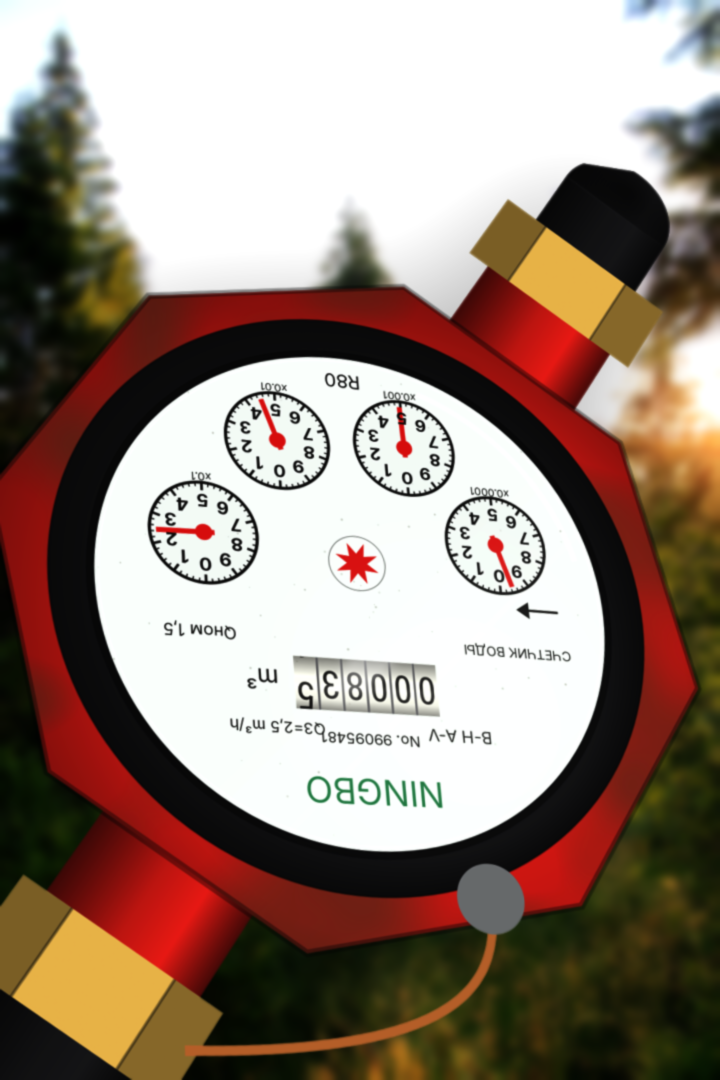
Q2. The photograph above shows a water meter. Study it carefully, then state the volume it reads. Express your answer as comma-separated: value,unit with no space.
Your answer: 835.2449,m³
